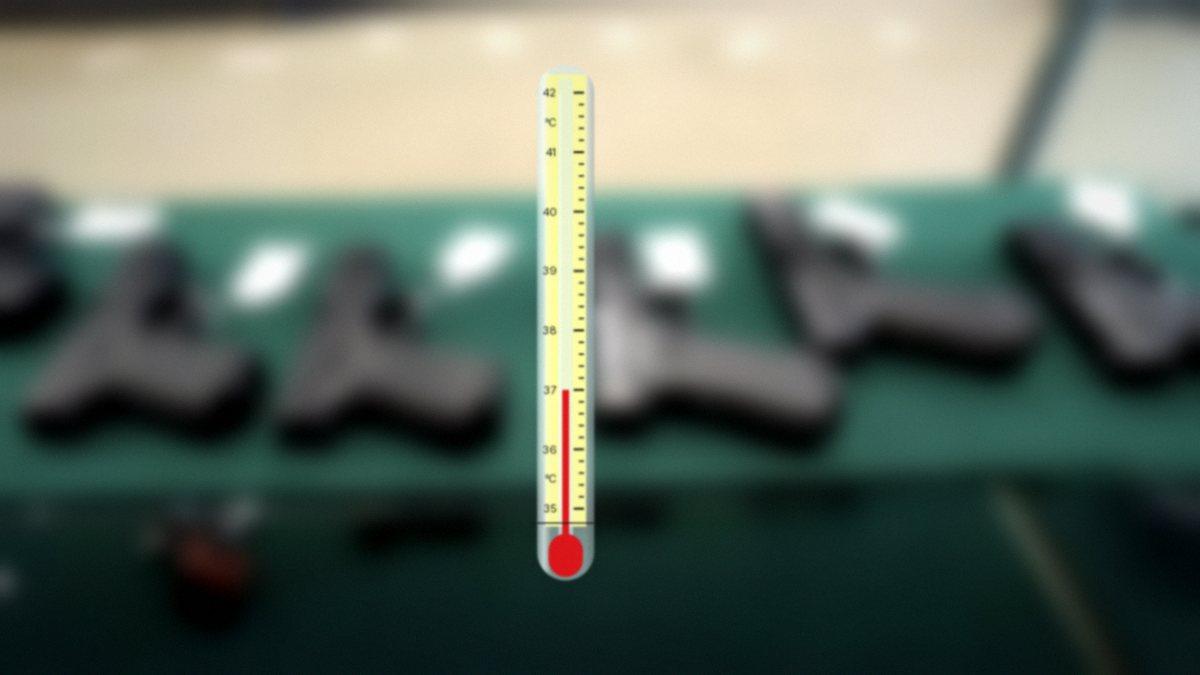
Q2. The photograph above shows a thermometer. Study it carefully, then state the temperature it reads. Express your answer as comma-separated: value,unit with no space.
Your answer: 37,°C
